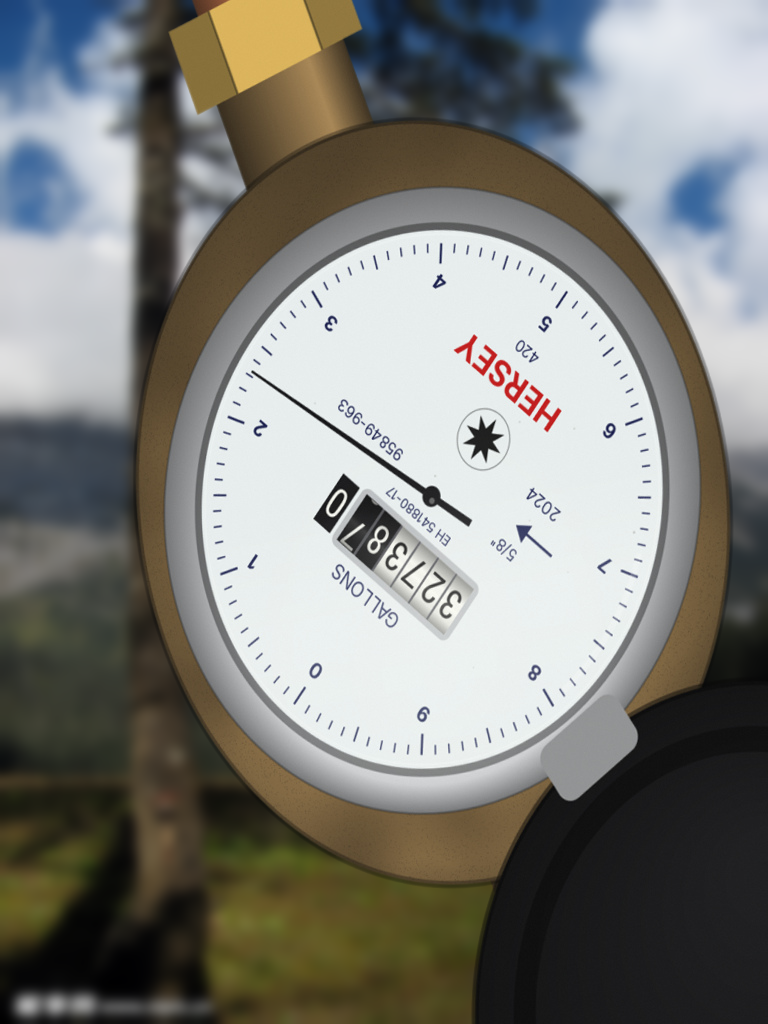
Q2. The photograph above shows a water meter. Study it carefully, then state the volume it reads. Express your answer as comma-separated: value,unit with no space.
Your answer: 3273872.3,gal
